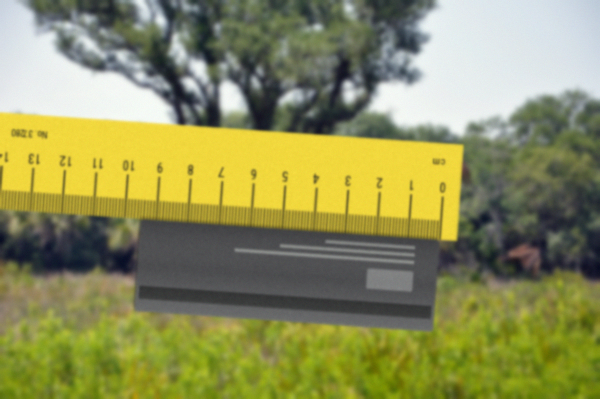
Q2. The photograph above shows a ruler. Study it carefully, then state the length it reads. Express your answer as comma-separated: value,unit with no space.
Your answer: 9.5,cm
